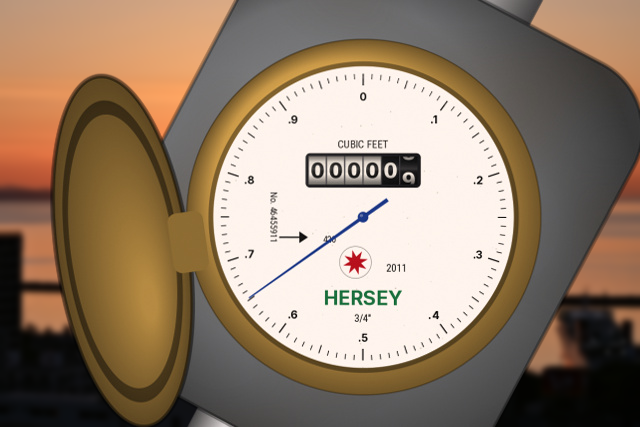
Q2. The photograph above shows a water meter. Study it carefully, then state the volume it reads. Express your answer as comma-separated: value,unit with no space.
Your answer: 8.65,ft³
